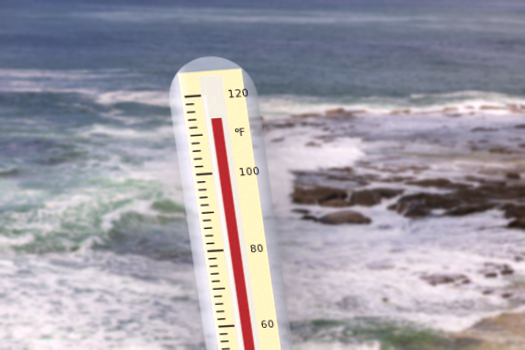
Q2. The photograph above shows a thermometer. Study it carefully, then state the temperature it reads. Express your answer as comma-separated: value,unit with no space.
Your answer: 114,°F
